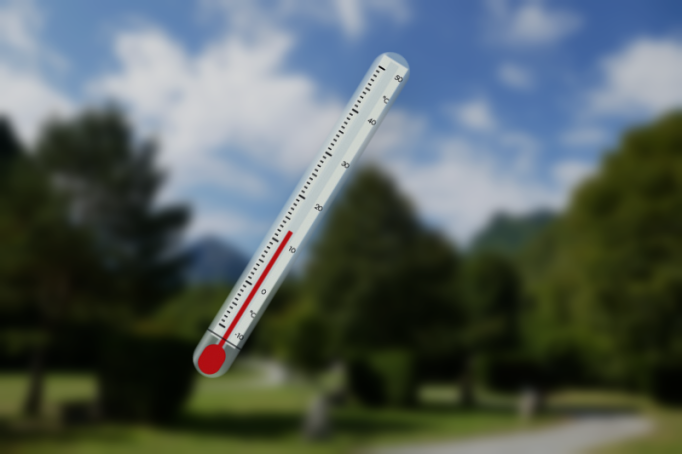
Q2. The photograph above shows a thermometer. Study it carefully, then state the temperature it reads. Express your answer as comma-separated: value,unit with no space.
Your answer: 13,°C
